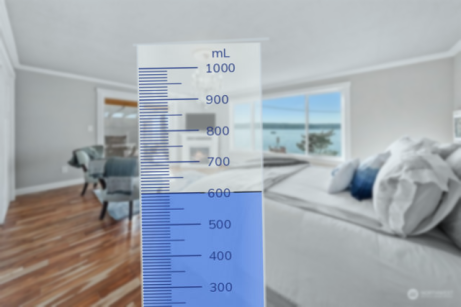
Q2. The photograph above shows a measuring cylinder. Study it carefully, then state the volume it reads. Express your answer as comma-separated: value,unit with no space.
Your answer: 600,mL
